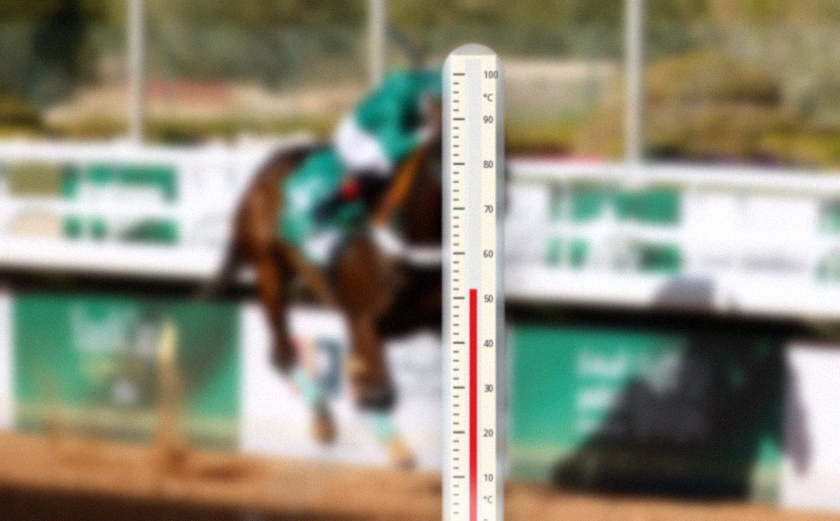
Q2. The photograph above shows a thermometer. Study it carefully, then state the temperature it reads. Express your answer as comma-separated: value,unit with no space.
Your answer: 52,°C
